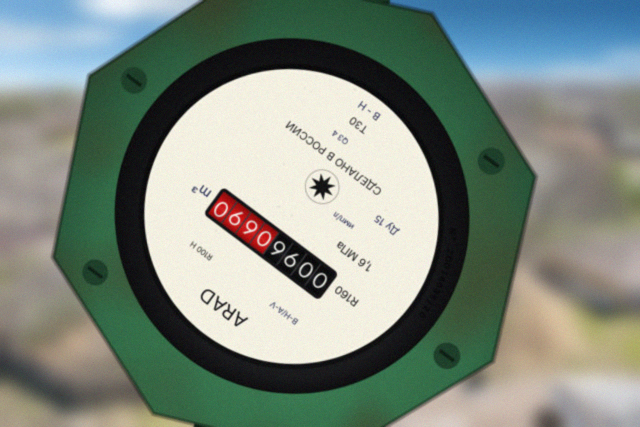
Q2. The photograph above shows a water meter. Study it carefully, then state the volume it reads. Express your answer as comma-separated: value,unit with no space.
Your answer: 96.0690,m³
